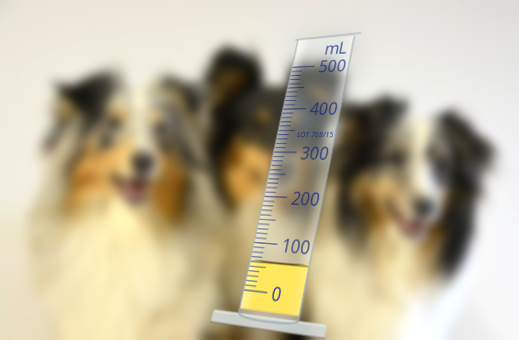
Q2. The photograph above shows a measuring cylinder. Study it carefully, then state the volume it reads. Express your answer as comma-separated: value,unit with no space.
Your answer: 60,mL
